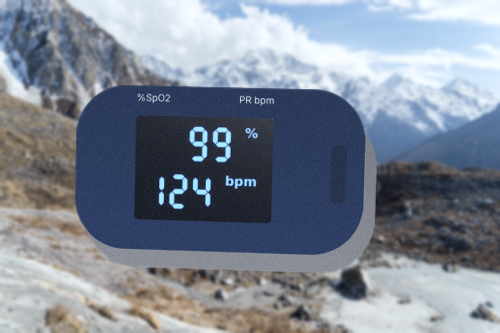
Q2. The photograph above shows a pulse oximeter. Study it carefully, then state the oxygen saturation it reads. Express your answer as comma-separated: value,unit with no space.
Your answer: 99,%
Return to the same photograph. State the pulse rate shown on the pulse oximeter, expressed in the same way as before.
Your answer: 124,bpm
